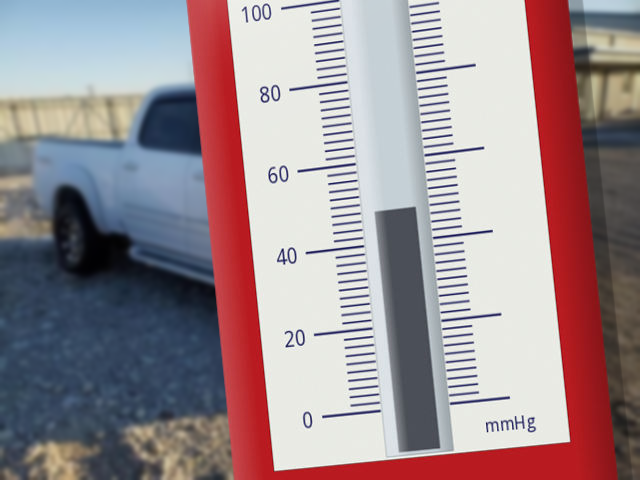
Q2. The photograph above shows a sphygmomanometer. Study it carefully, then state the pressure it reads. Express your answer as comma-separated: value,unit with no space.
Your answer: 48,mmHg
